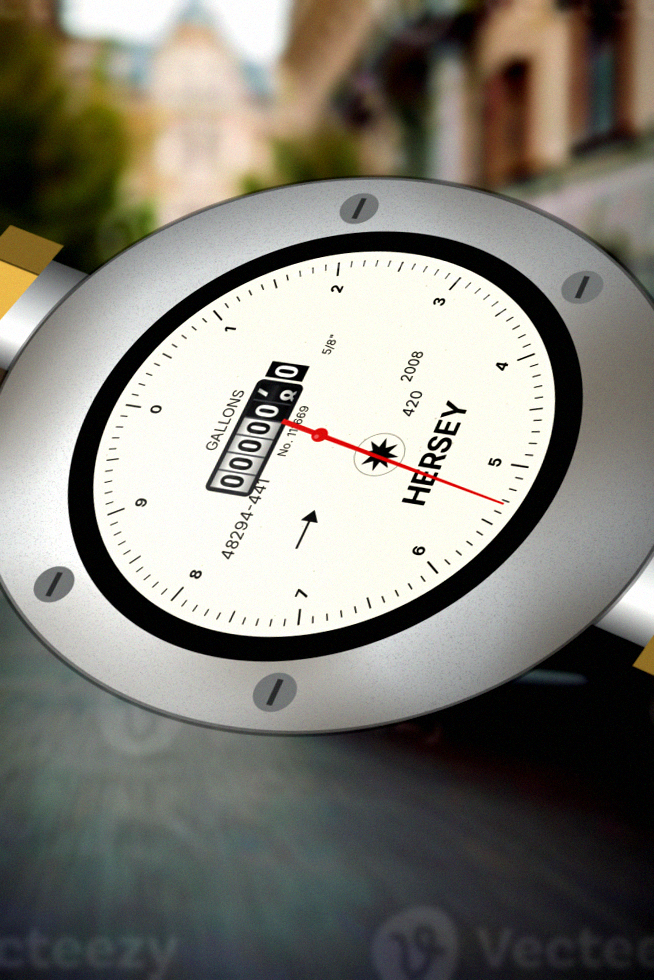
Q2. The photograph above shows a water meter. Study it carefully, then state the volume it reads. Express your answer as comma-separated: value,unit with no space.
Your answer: 75.3,gal
